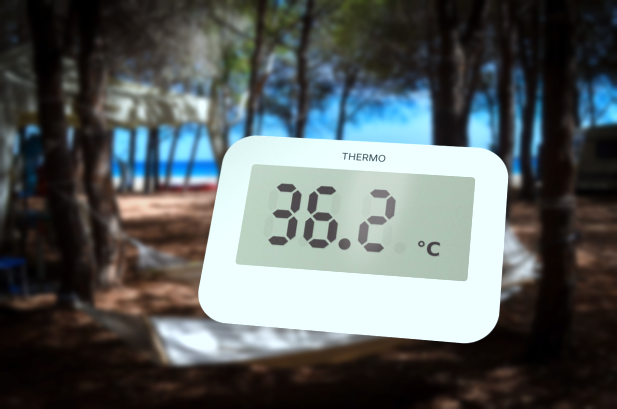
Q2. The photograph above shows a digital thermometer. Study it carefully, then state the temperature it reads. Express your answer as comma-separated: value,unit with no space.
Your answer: 36.2,°C
